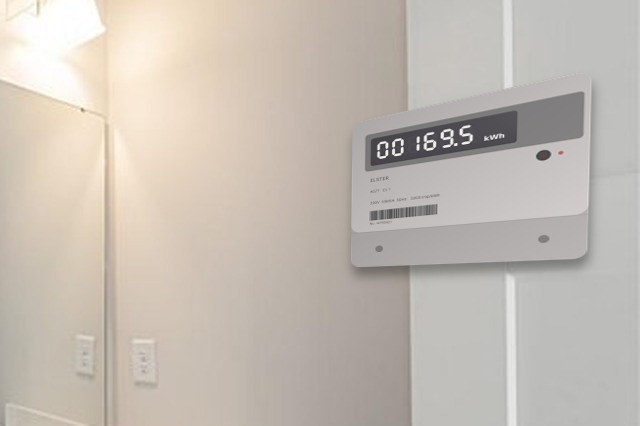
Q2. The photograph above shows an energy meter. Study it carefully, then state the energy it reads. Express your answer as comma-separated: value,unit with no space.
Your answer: 169.5,kWh
